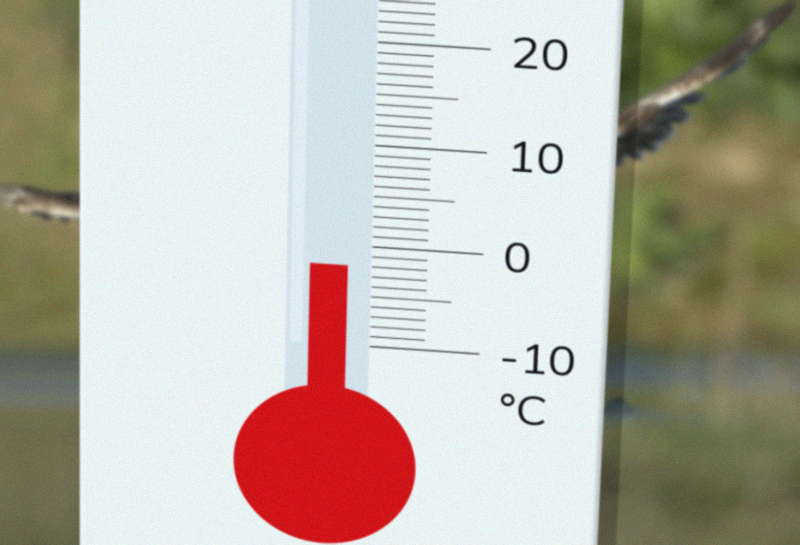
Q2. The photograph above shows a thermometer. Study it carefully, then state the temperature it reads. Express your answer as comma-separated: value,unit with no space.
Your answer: -2,°C
